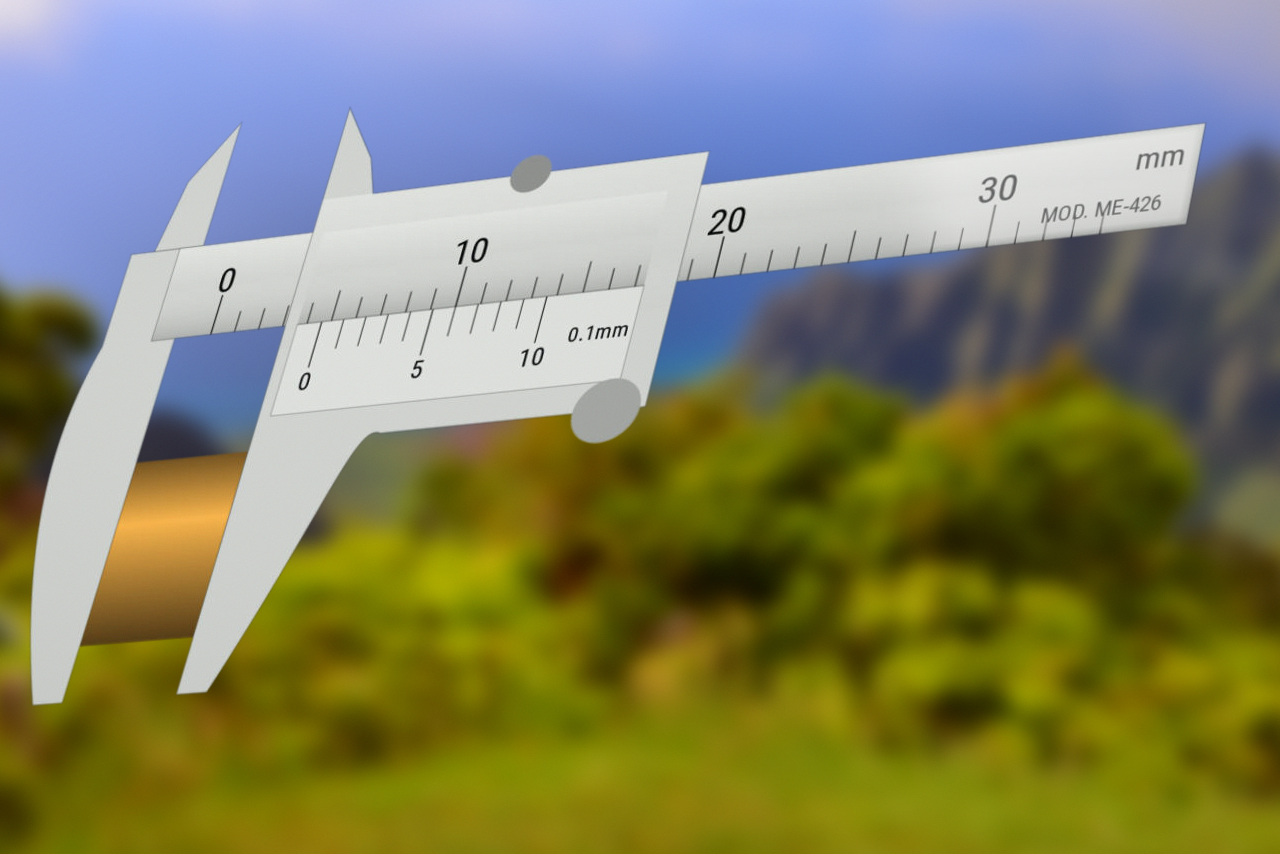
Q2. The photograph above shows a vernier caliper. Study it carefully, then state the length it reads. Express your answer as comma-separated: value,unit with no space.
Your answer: 4.6,mm
